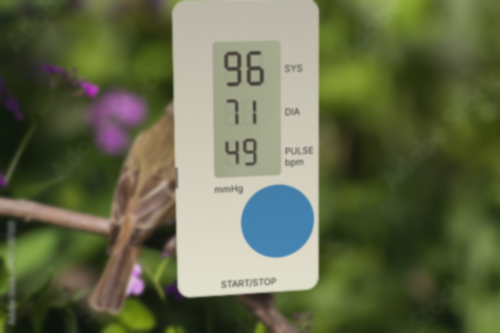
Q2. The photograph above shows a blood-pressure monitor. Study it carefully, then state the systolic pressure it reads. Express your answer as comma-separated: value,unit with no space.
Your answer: 96,mmHg
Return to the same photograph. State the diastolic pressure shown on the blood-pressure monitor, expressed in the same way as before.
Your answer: 71,mmHg
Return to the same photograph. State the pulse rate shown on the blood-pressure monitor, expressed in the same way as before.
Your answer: 49,bpm
